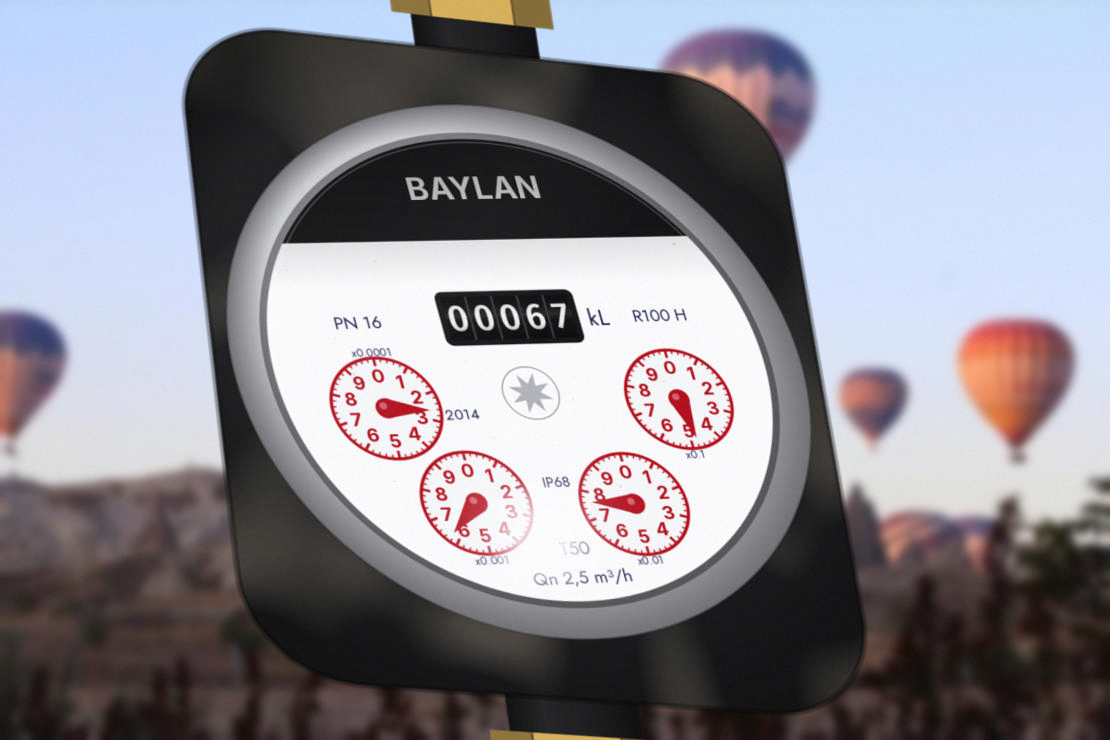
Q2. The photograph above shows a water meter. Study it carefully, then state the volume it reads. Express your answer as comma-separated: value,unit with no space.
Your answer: 67.4762,kL
